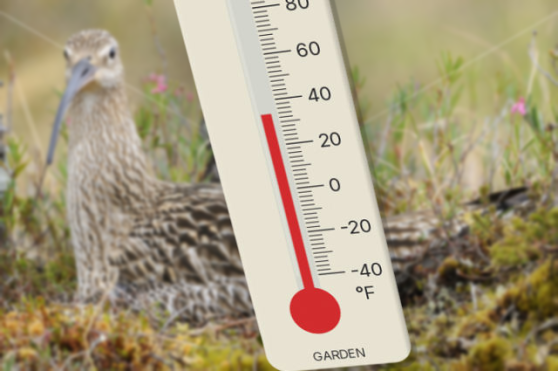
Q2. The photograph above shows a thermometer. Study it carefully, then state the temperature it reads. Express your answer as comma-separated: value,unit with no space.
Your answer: 34,°F
